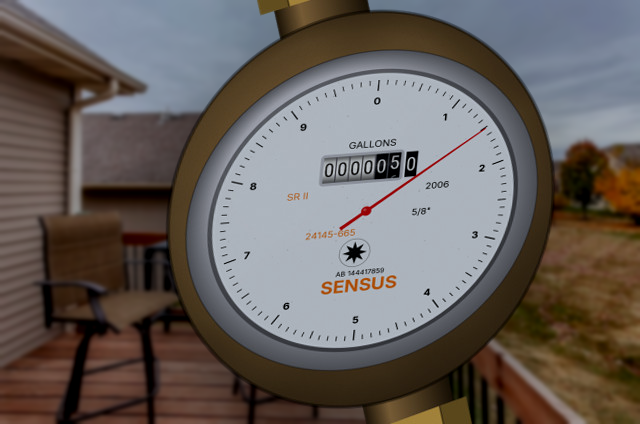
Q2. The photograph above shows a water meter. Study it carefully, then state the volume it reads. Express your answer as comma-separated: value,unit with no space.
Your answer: 51.5,gal
